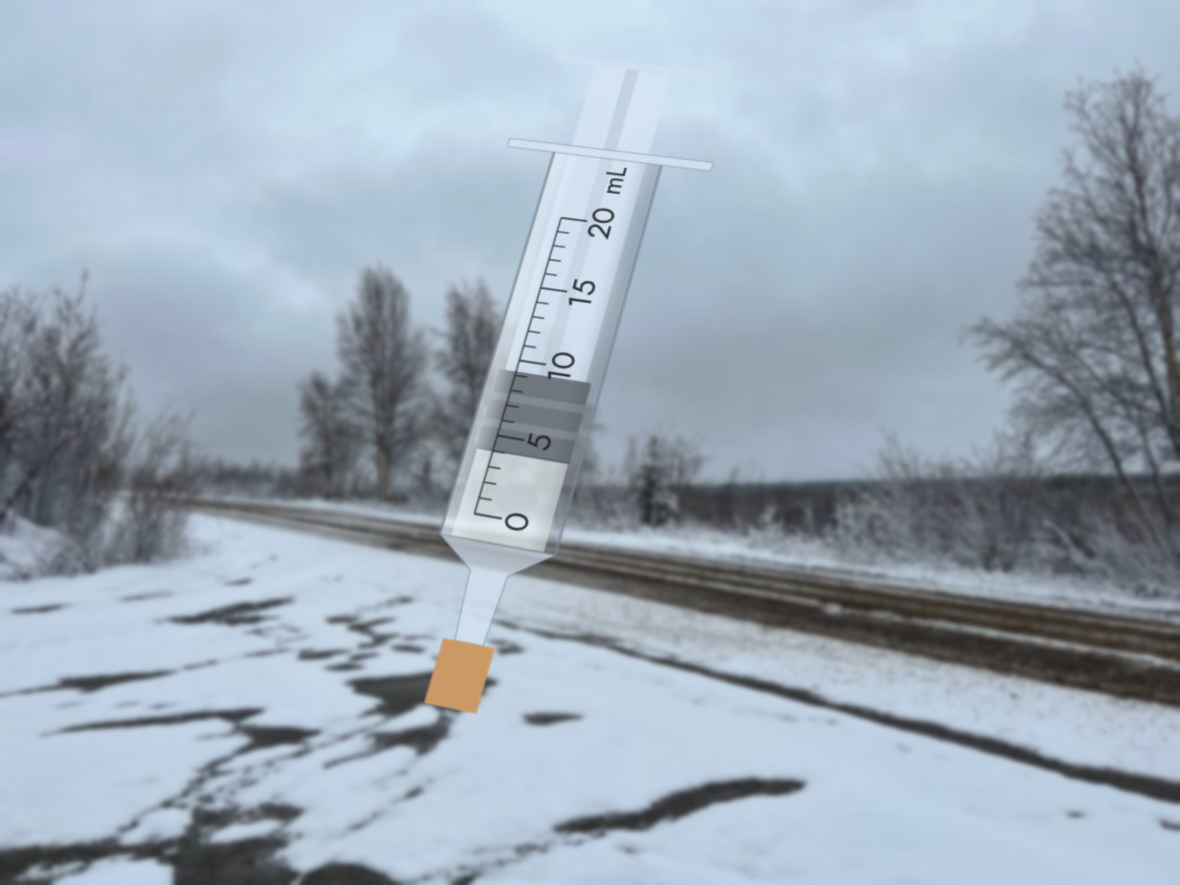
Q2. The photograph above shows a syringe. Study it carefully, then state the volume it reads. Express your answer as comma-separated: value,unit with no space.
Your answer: 4,mL
